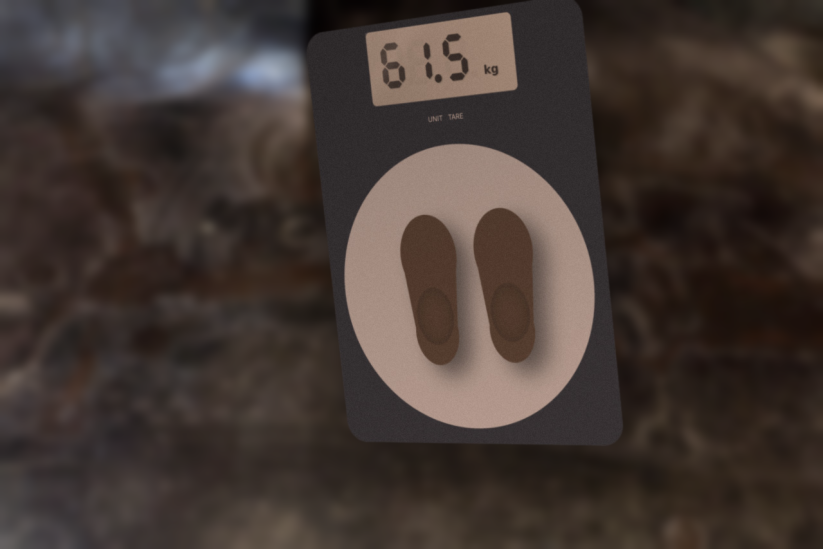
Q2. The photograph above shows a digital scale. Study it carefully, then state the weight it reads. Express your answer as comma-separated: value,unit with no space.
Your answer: 61.5,kg
